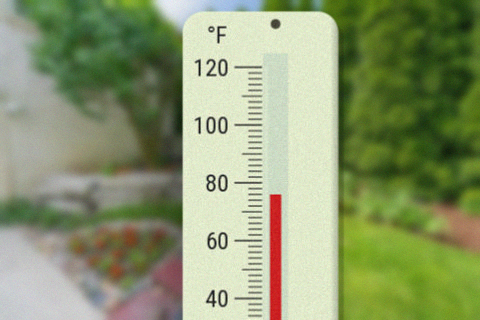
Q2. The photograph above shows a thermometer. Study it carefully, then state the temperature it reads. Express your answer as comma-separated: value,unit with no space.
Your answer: 76,°F
